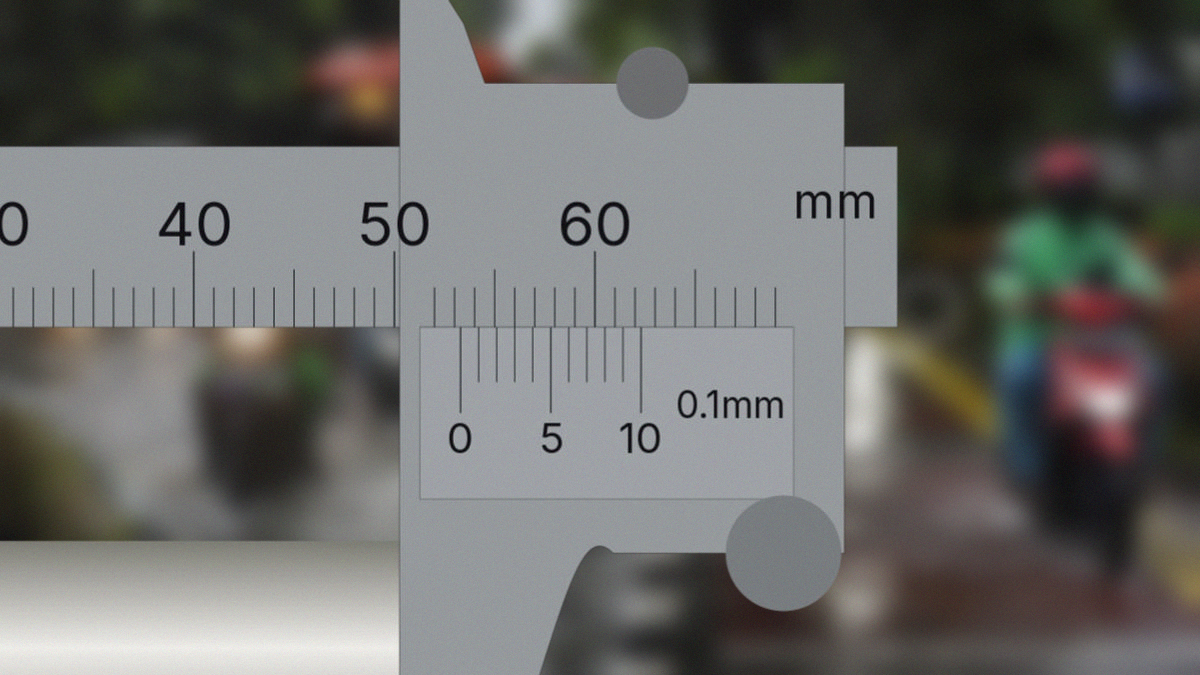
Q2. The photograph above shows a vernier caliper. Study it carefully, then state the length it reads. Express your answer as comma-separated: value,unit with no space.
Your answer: 53.3,mm
